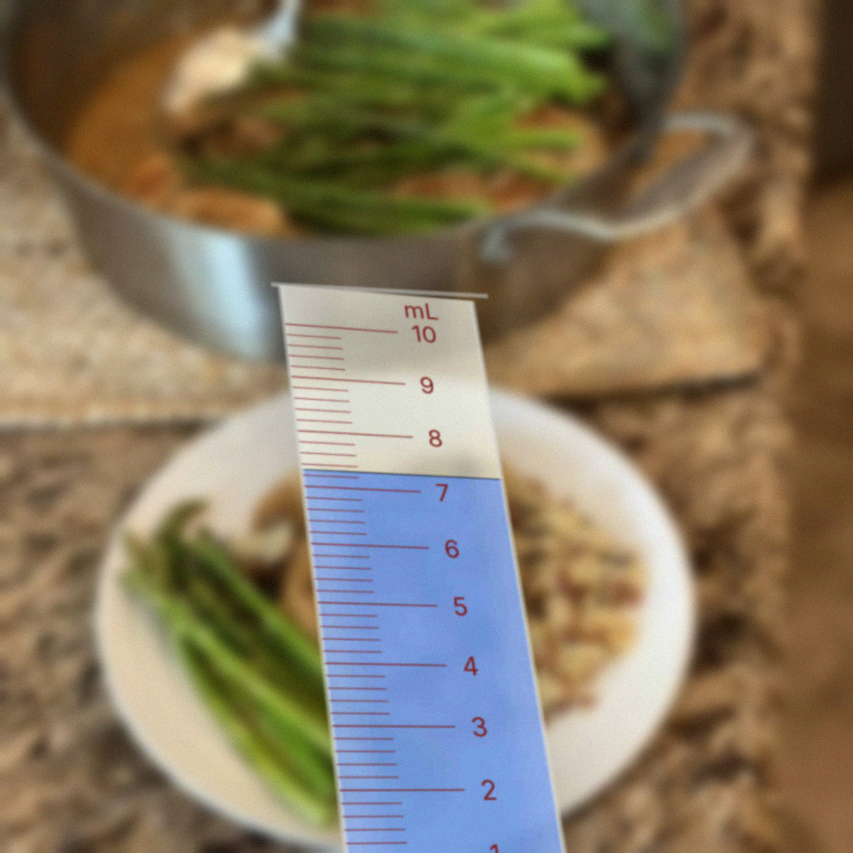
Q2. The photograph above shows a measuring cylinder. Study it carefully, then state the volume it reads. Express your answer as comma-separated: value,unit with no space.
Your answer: 7.3,mL
